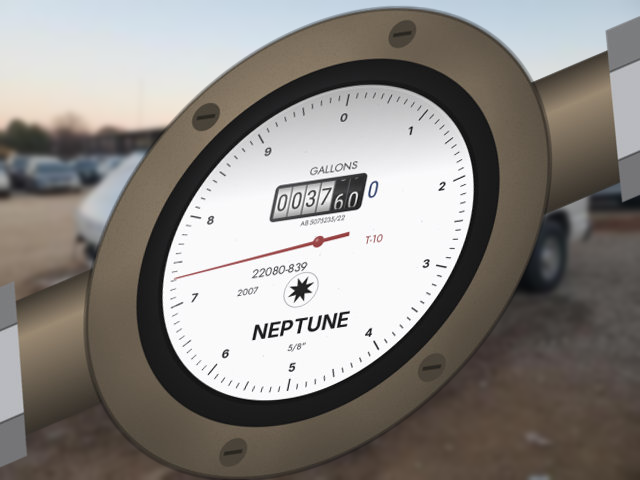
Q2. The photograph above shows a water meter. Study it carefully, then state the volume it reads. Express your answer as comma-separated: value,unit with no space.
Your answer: 37597.3,gal
